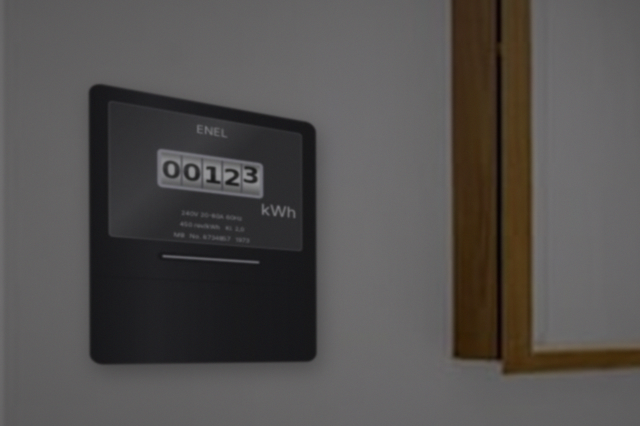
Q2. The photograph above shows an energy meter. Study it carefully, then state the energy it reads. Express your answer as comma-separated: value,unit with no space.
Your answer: 123,kWh
